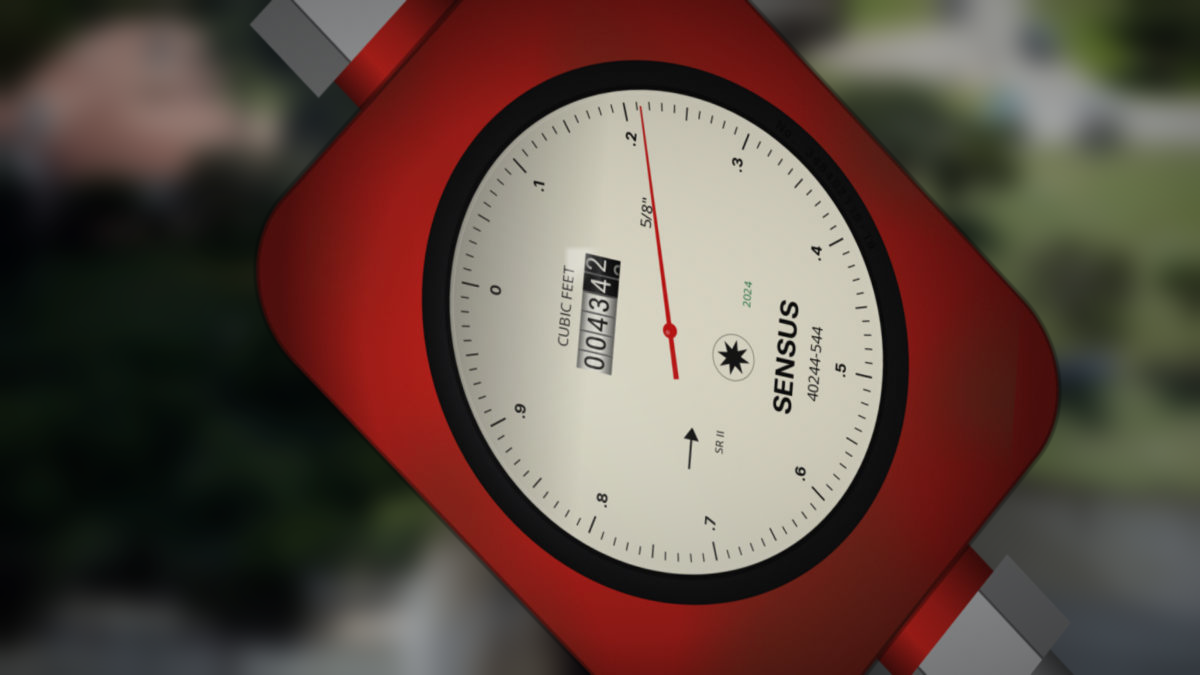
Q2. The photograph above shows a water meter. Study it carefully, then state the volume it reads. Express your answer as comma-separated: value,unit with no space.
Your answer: 4342.21,ft³
